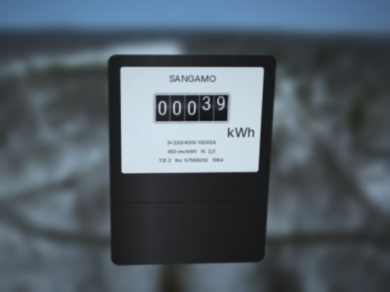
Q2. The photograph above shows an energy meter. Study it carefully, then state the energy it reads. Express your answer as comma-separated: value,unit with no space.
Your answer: 39,kWh
